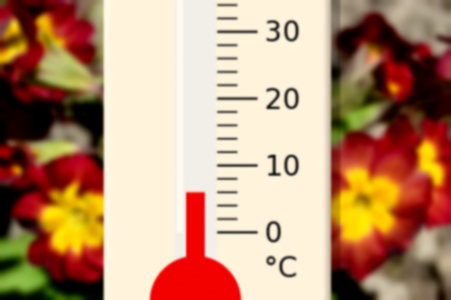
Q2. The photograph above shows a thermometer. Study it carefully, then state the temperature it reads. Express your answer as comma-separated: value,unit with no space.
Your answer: 6,°C
